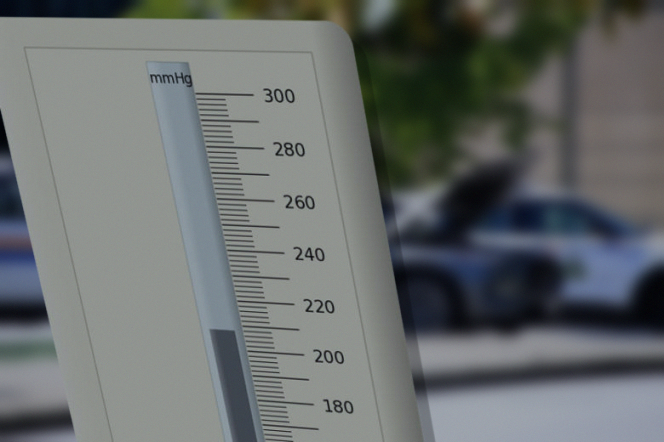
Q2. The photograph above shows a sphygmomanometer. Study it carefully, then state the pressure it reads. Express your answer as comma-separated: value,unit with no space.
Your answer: 208,mmHg
